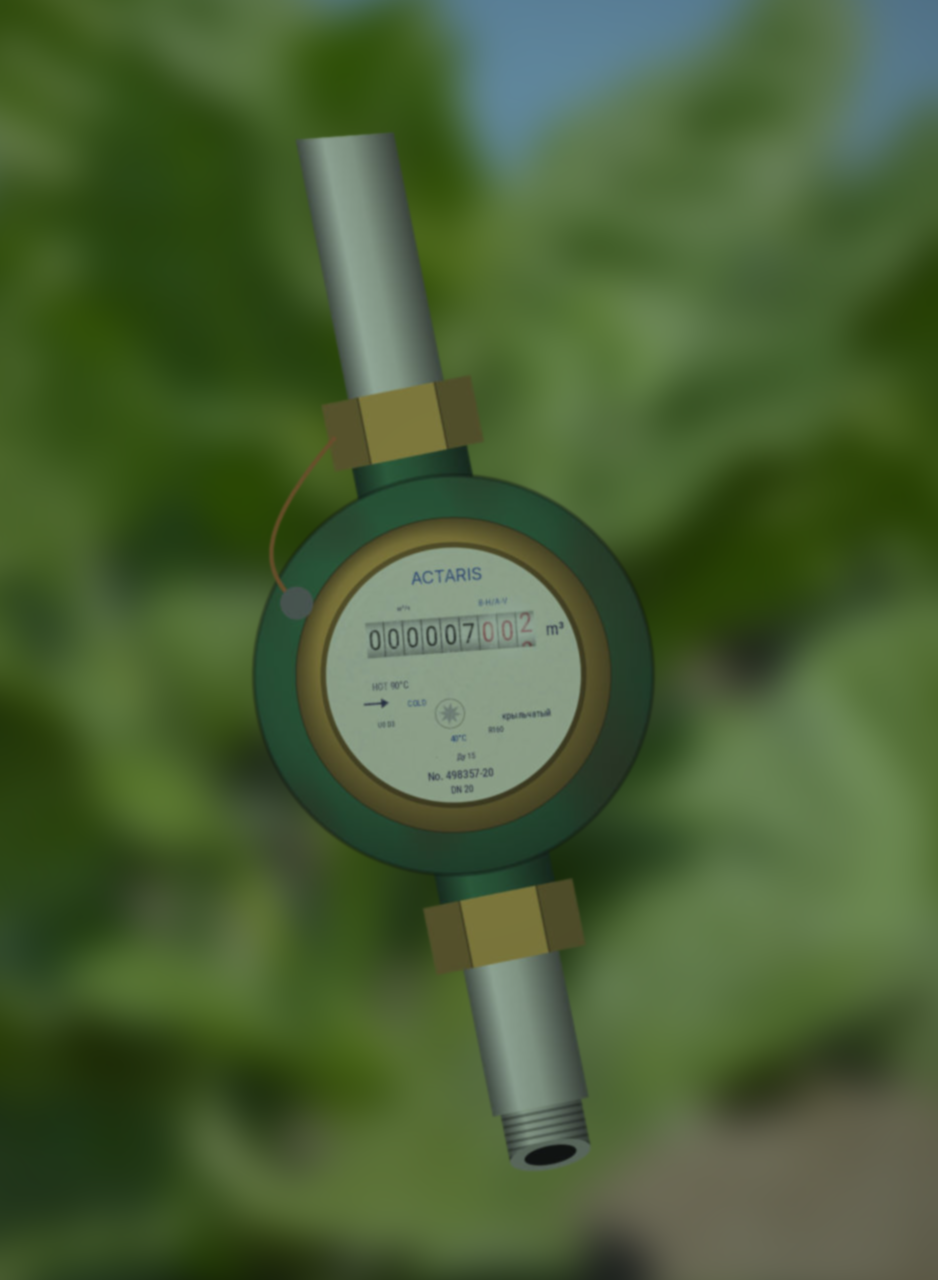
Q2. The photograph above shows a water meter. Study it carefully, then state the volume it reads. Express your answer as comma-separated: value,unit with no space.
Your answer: 7.002,m³
